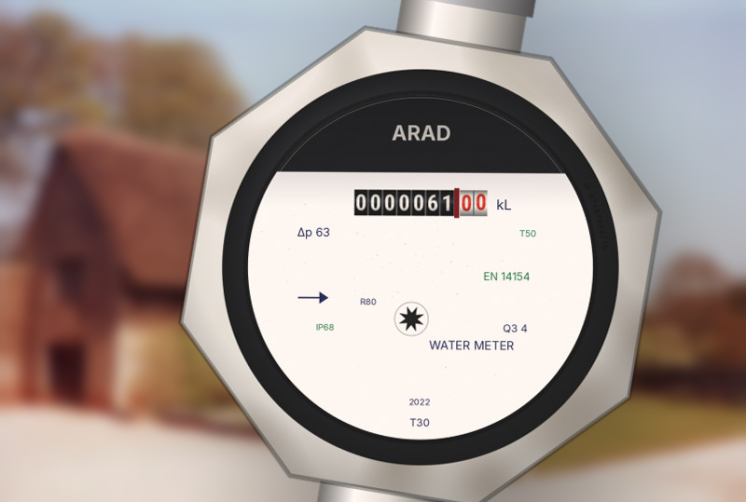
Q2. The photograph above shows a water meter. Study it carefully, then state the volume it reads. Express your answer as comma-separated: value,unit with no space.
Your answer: 61.00,kL
